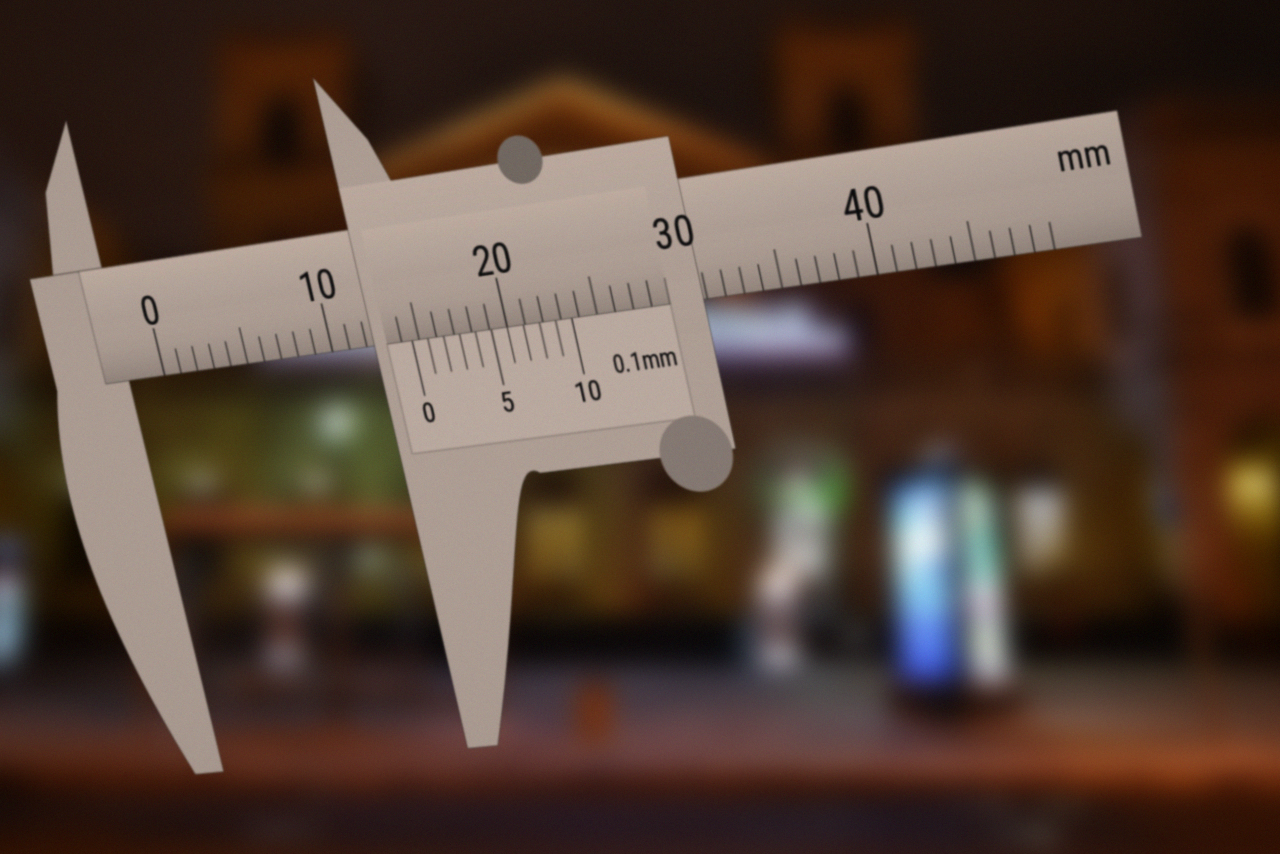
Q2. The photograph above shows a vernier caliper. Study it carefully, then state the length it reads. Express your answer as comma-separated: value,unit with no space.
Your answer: 14.6,mm
